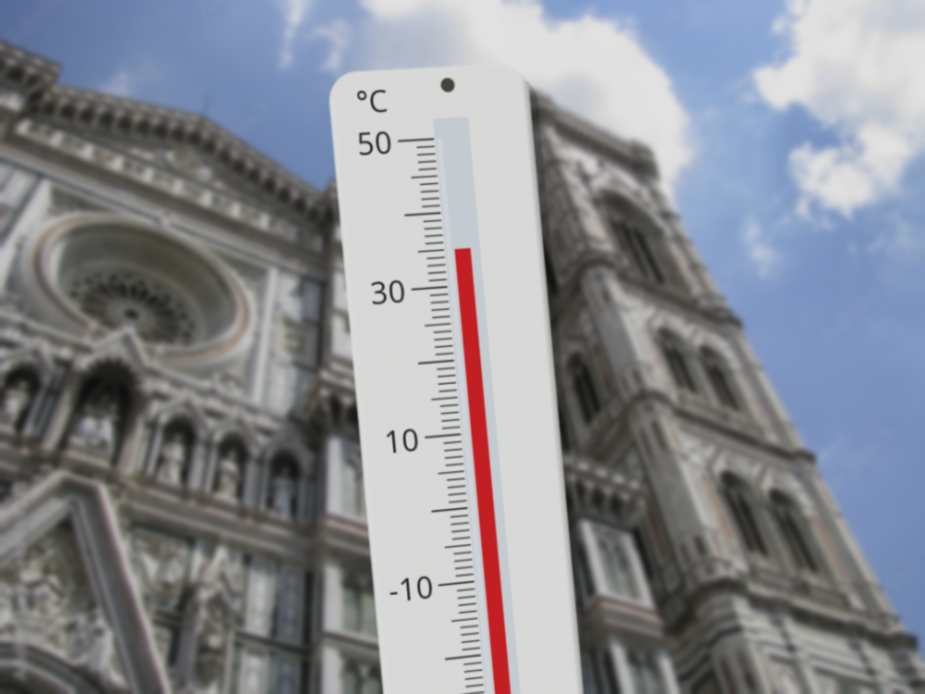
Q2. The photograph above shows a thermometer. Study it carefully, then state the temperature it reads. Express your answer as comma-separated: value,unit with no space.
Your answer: 35,°C
